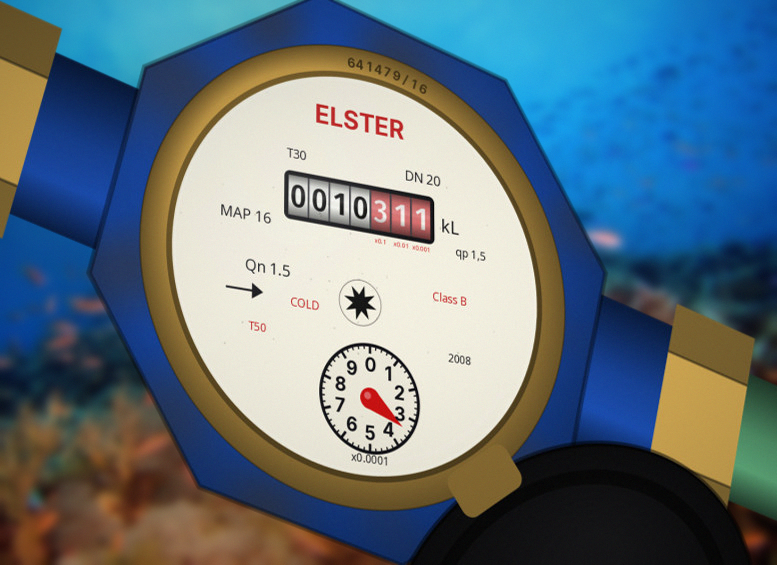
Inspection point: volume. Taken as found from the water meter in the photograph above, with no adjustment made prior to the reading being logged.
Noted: 10.3113 kL
